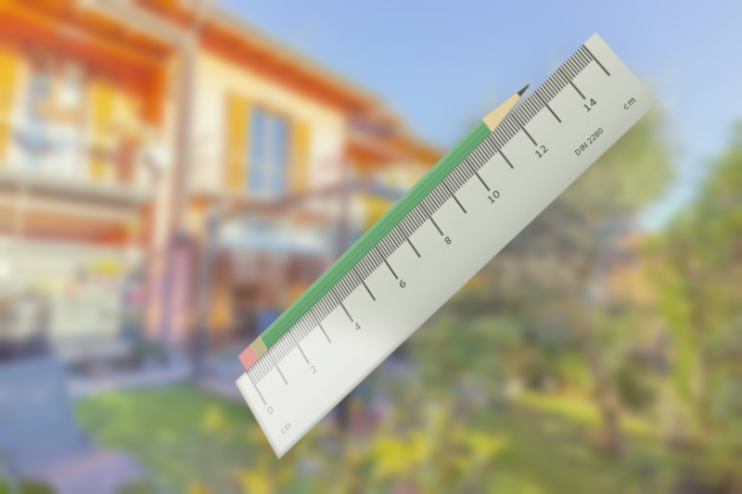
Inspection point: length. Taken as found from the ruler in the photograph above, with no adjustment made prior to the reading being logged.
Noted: 13 cm
